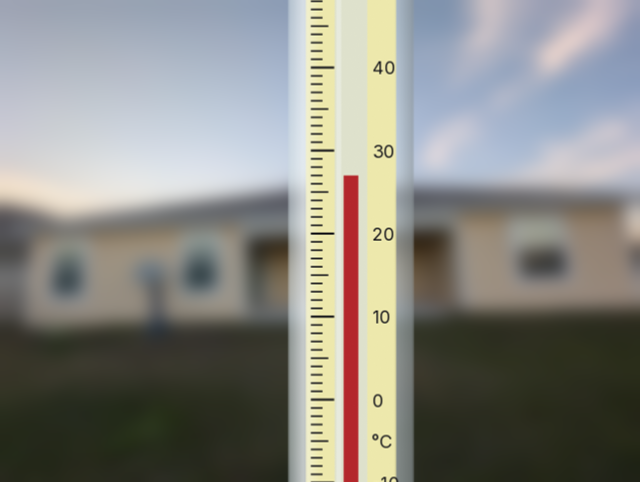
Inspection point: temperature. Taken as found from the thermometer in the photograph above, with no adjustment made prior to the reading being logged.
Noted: 27 °C
